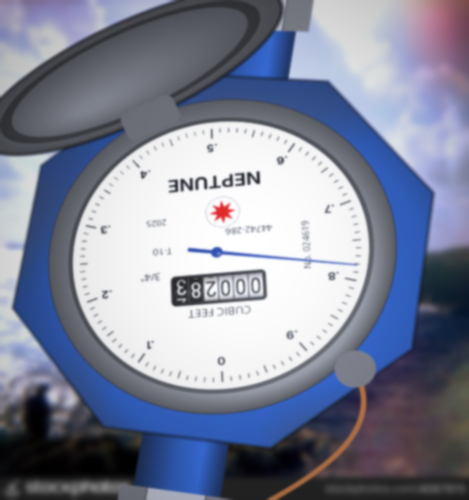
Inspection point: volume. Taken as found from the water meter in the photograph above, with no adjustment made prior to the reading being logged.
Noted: 282.78 ft³
